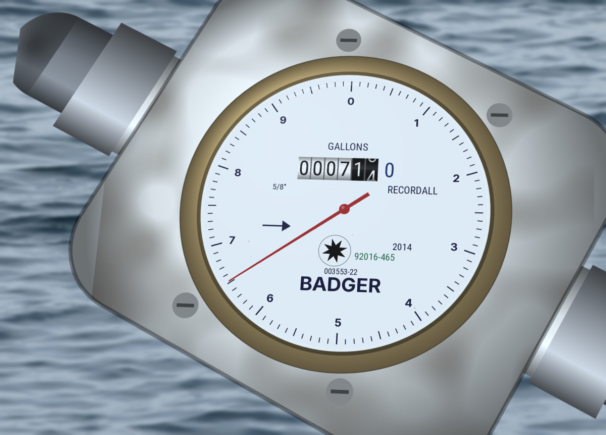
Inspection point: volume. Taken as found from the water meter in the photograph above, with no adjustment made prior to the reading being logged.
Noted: 7136.5 gal
